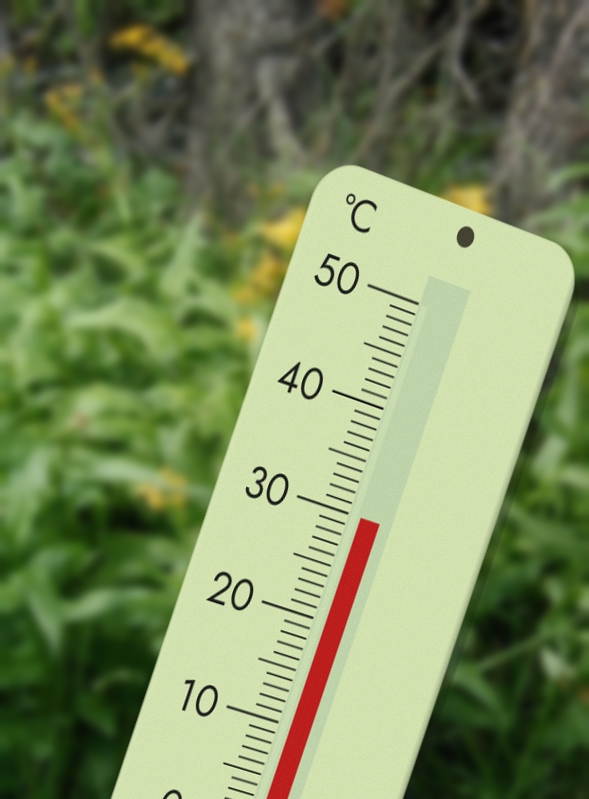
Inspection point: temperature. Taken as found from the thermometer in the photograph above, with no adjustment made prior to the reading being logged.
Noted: 30 °C
